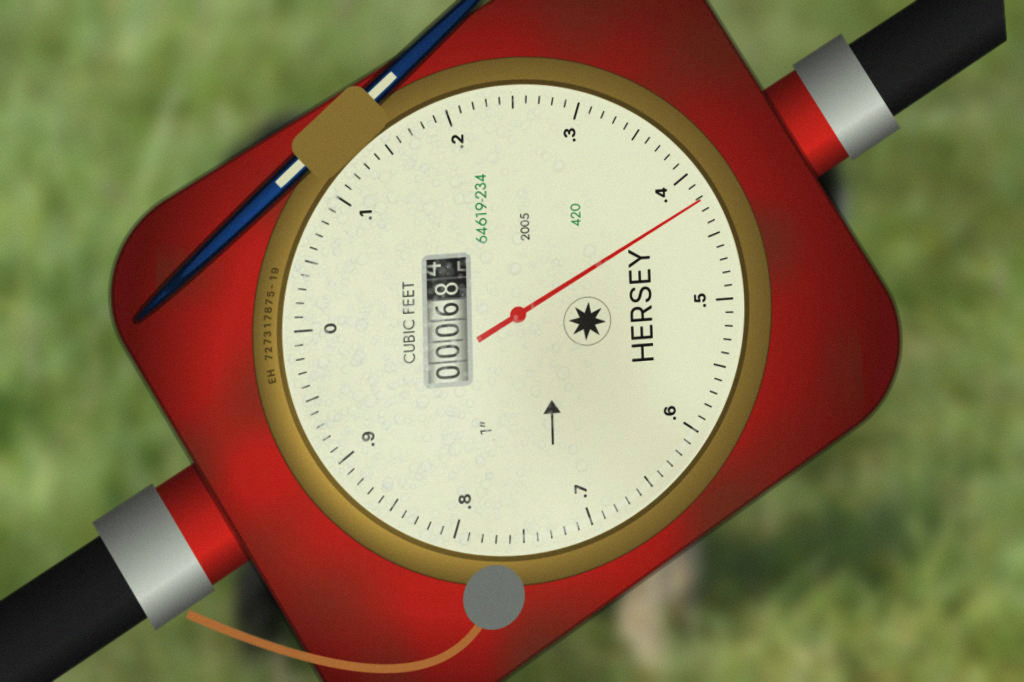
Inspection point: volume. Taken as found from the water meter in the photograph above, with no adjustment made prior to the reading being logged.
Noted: 684.42 ft³
